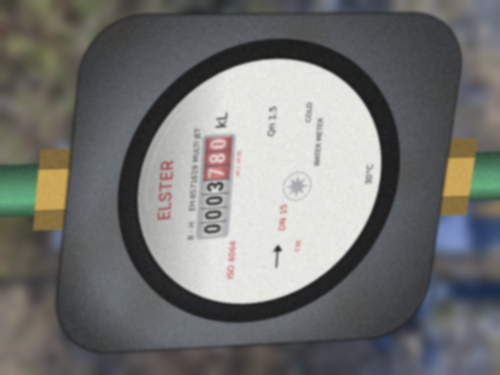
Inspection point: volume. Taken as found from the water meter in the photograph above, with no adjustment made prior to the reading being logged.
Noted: 3.780 kL
